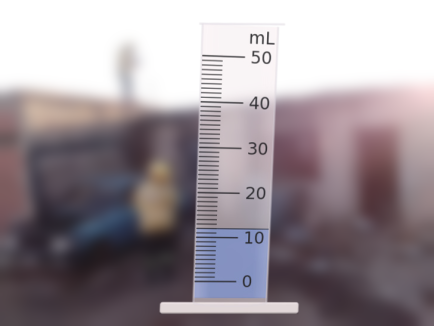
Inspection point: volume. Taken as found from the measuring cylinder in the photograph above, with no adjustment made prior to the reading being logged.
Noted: 12 mL
